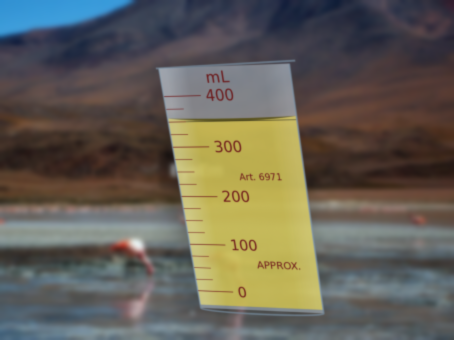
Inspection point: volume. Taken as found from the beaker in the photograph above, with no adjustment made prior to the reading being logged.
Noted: 350 mL
